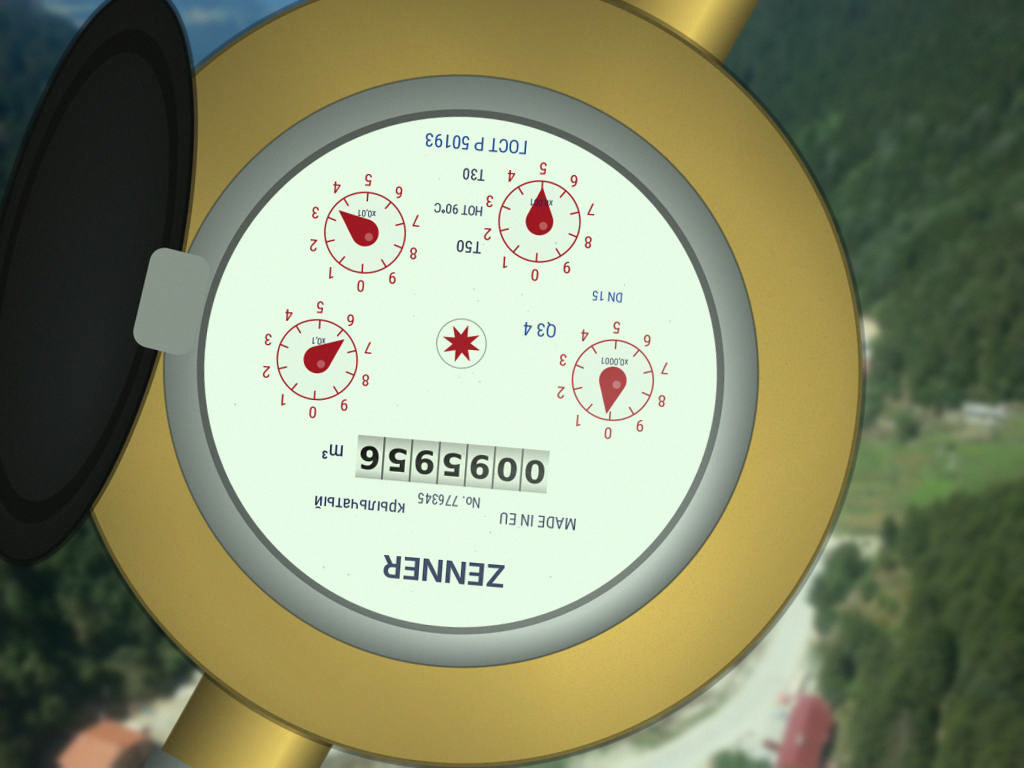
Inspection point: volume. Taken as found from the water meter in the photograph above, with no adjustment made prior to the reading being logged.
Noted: 95956.6350 m³
